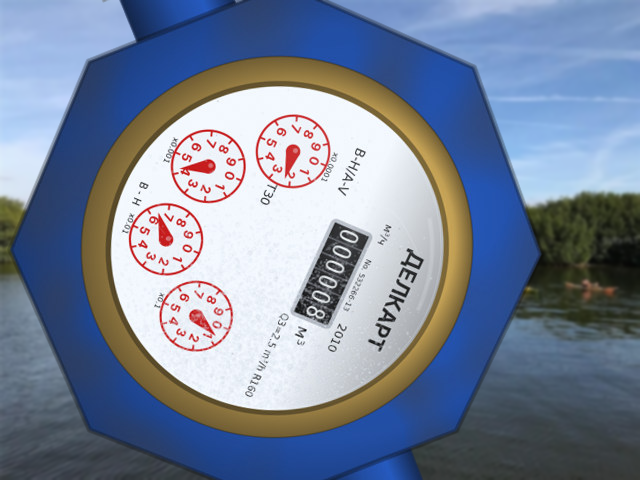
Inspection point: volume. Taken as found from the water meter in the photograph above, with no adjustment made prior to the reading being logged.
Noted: 8.0642 m³
